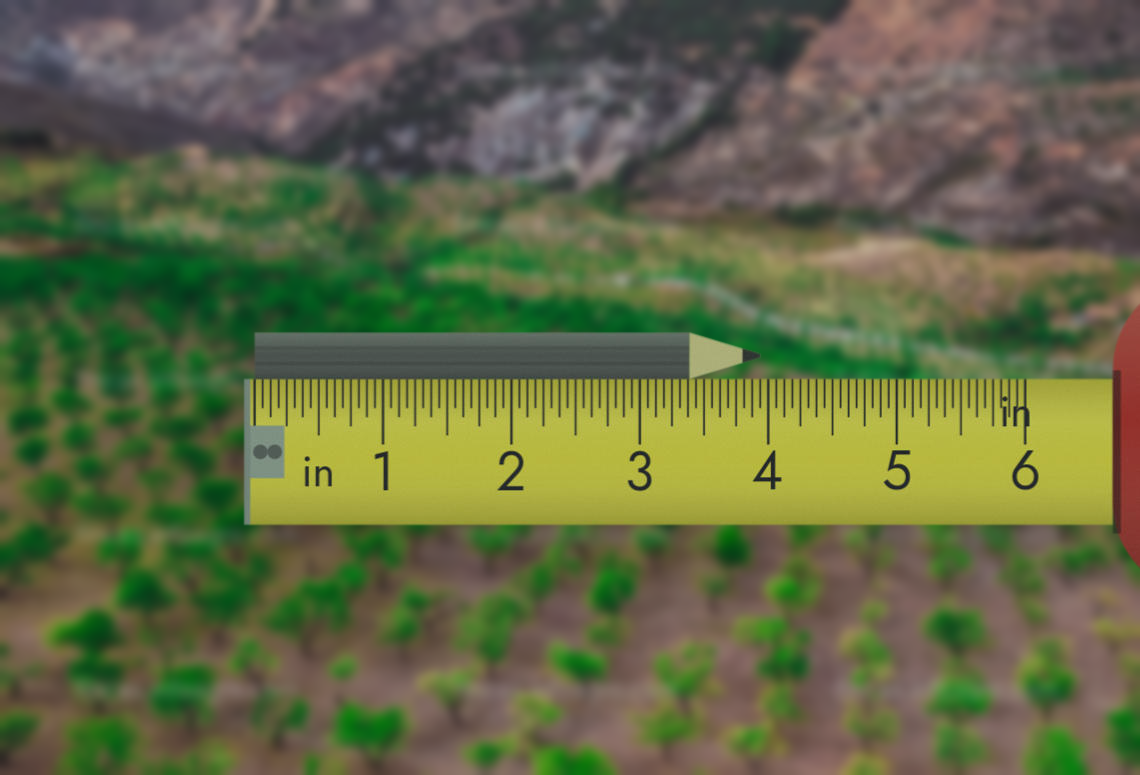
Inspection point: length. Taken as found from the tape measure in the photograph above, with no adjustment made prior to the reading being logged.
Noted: 3.9375 in
